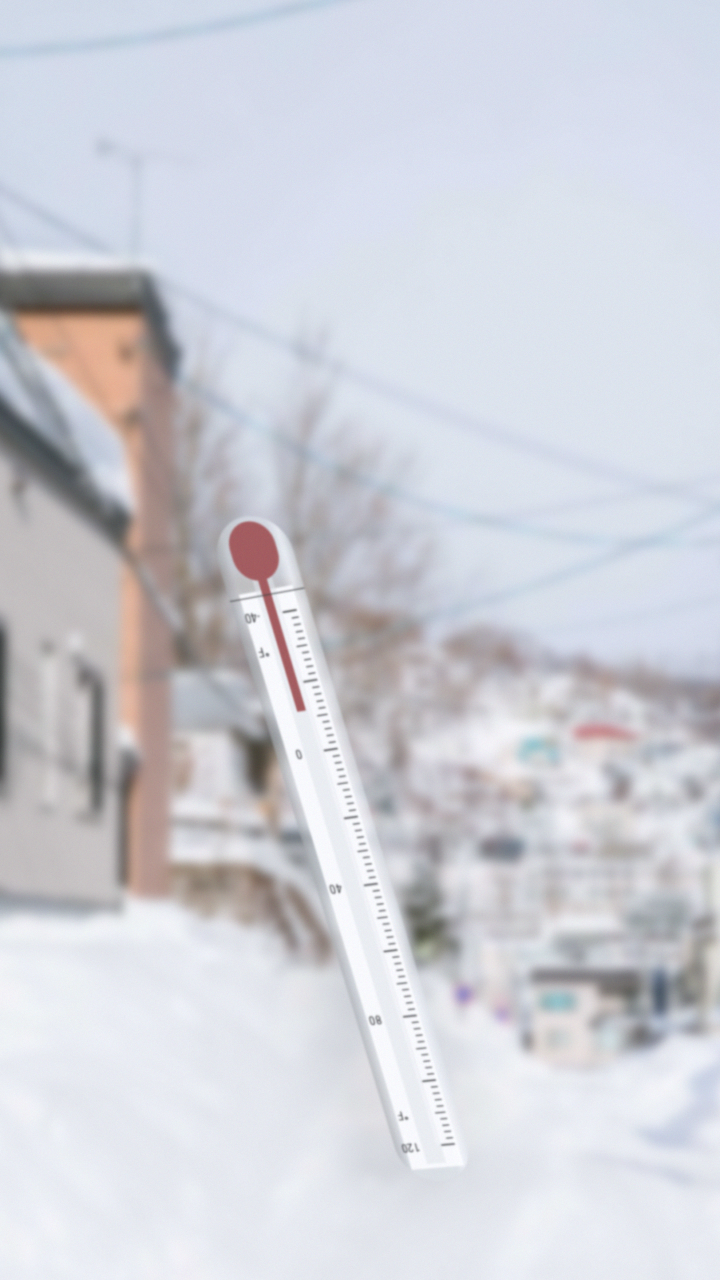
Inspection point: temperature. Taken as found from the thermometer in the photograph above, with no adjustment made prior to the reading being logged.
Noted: -12 °F
